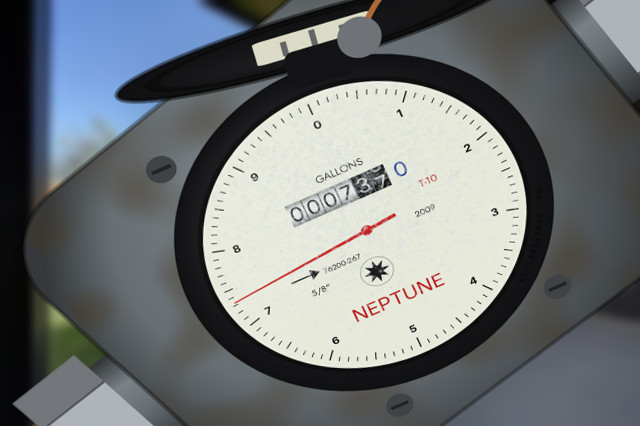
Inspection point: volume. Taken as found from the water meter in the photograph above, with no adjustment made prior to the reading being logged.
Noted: 7367.3 gal
